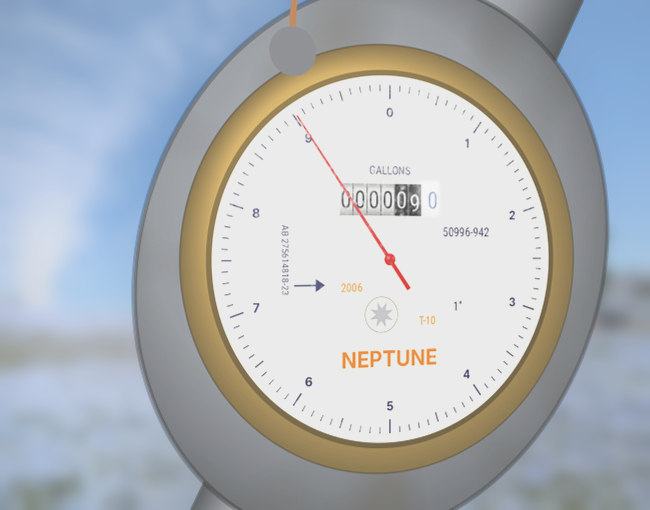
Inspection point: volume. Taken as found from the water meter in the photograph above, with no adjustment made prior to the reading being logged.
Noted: 89.0 gal
